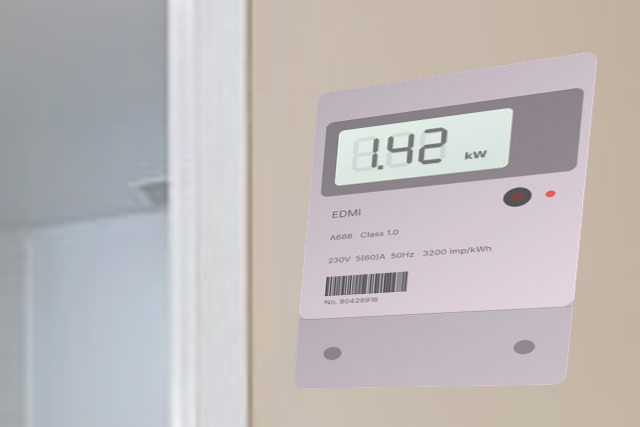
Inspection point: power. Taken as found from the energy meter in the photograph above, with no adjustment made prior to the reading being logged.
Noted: 1.42 kW
